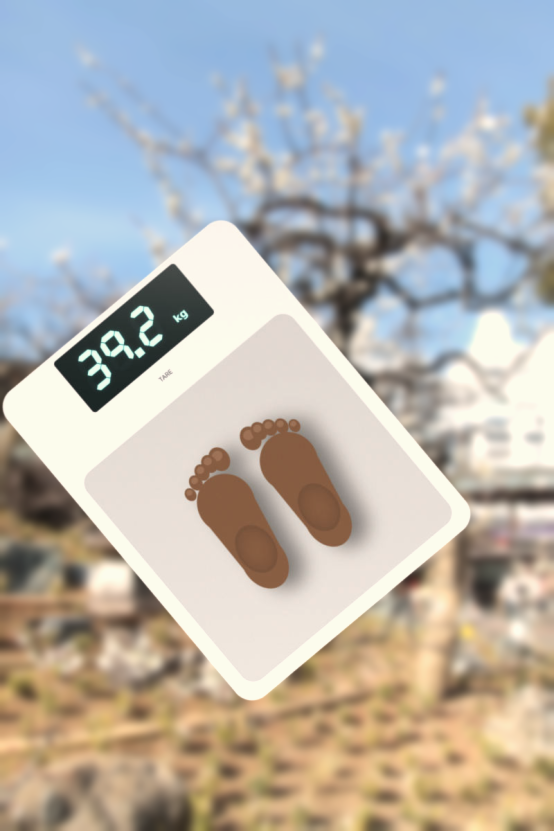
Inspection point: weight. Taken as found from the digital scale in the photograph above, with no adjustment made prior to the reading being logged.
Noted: 39.2 kg
